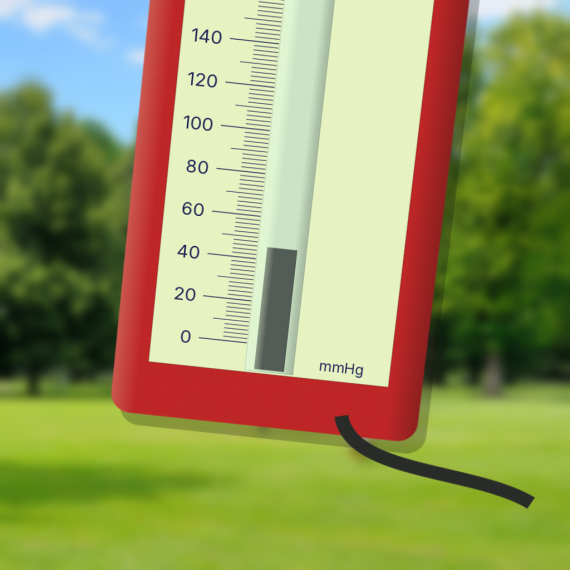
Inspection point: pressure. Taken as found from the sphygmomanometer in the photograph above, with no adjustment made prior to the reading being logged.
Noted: 46 mmHg
